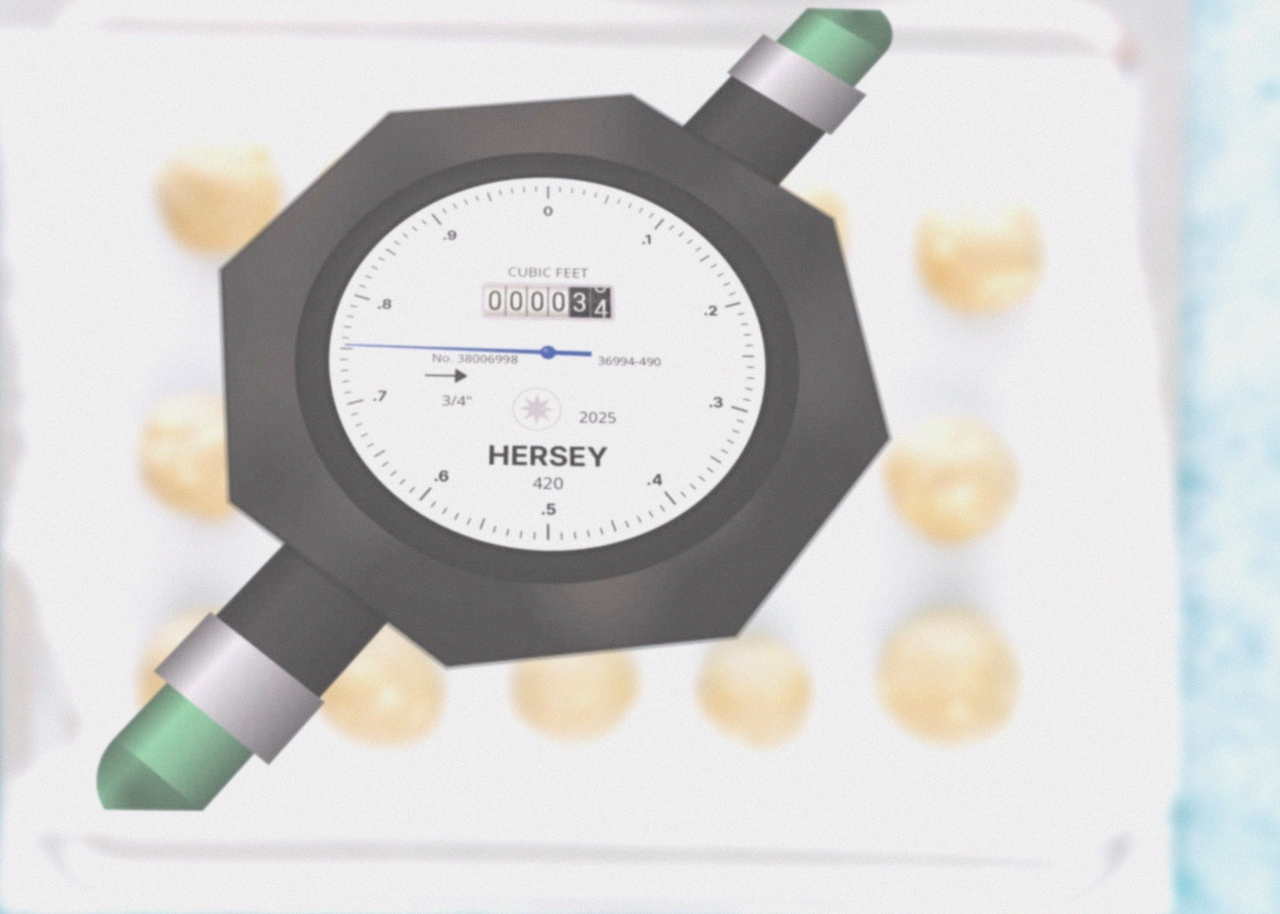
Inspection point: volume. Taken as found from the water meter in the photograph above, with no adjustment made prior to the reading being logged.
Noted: 33.75 ft³
